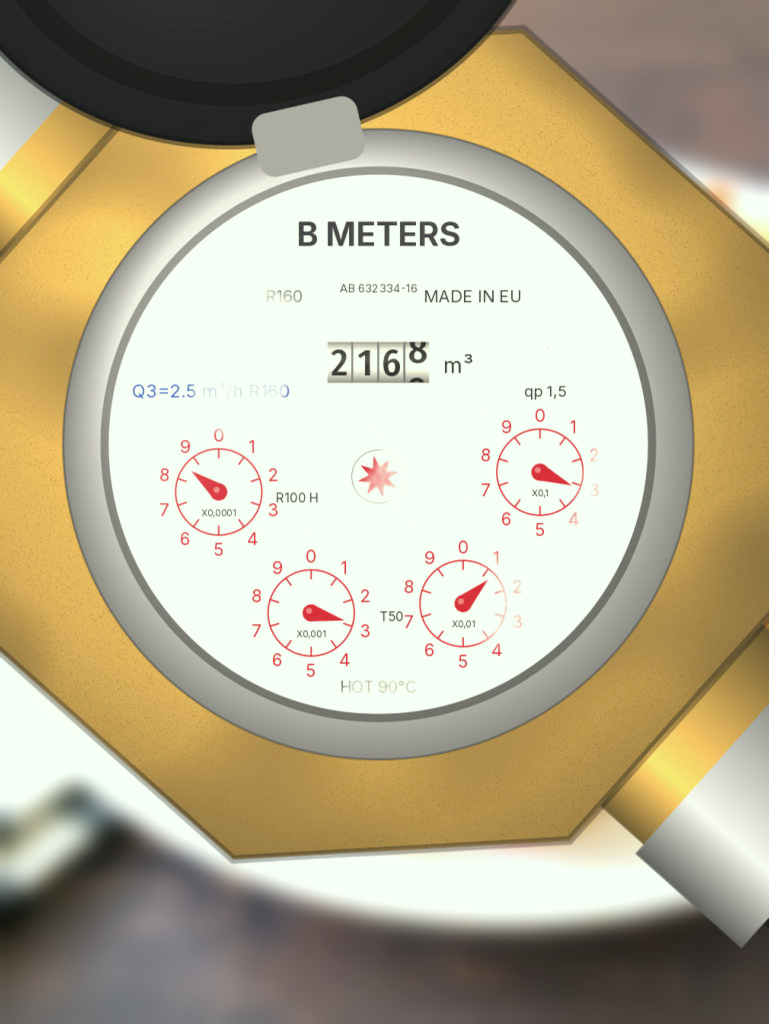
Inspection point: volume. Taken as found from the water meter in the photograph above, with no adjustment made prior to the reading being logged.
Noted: 2168.3128 m³
